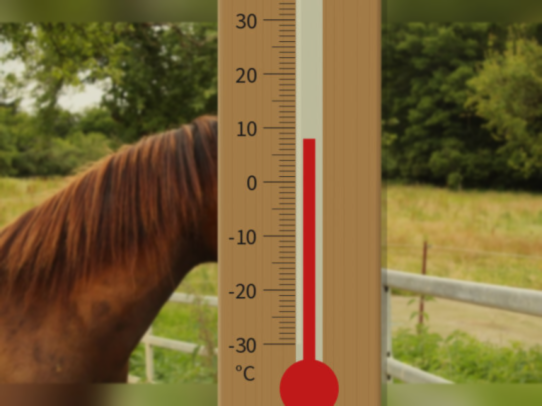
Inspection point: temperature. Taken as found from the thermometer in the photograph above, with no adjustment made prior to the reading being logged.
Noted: 8 °C
